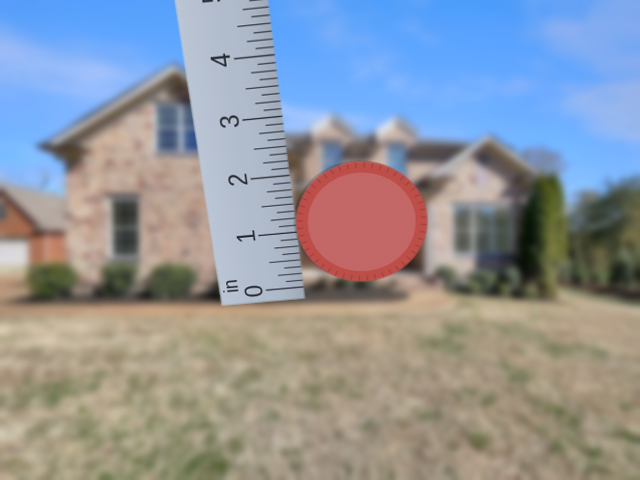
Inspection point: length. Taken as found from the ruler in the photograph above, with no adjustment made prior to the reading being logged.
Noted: 2.125 in
